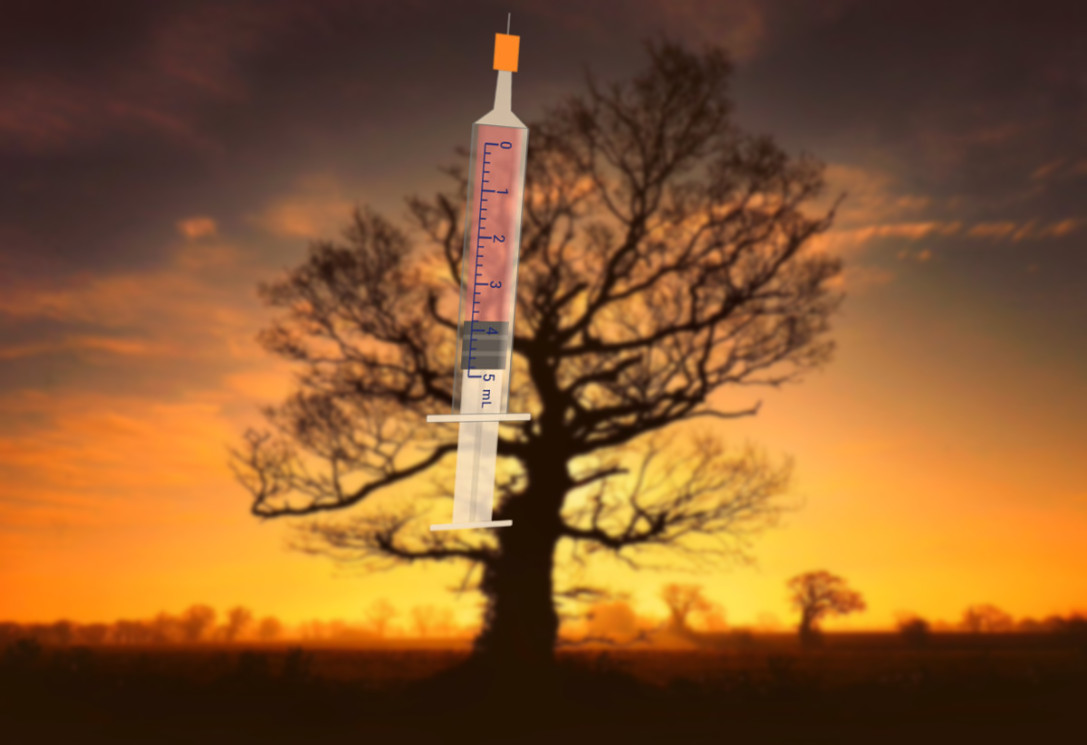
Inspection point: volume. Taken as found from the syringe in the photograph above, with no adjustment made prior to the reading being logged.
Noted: 3.8 mL
